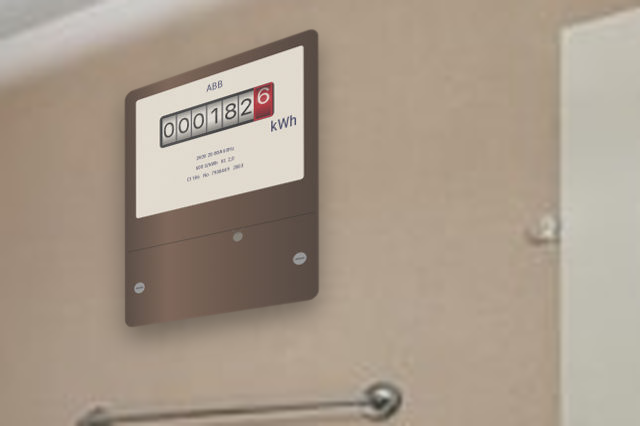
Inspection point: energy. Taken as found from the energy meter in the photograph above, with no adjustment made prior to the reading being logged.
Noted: 182.6 kWh
